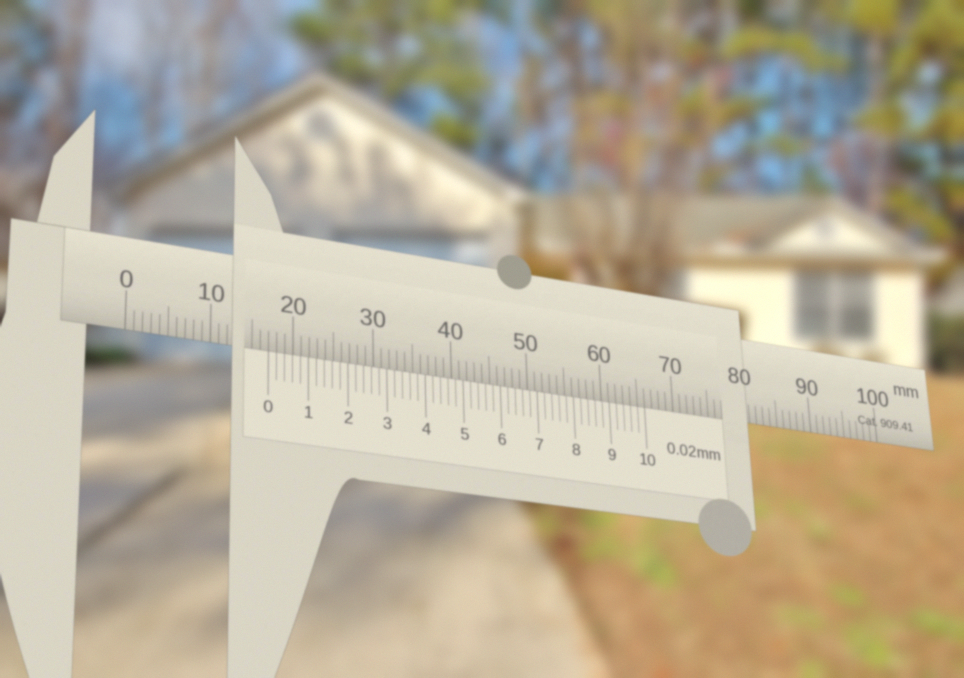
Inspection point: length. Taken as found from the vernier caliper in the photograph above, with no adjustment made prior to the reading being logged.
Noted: 17.0 mm
